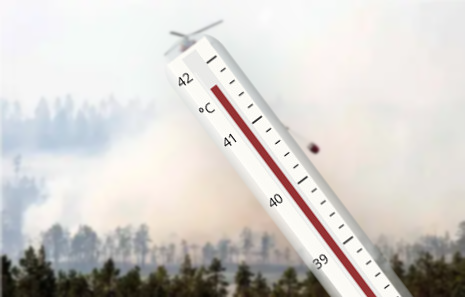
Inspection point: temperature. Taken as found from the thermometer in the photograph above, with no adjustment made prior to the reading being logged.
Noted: 41.7 °C
